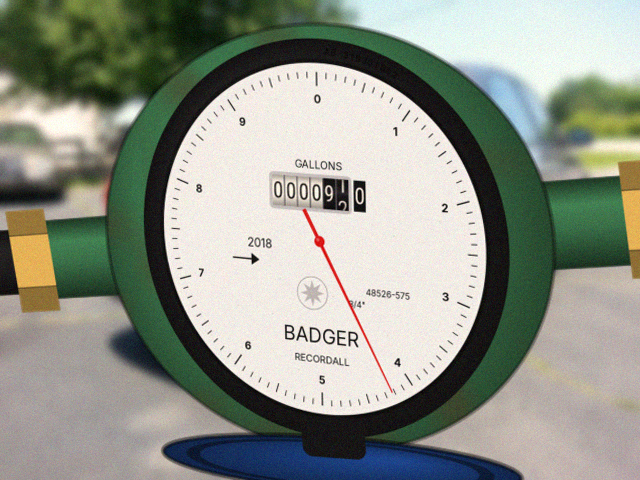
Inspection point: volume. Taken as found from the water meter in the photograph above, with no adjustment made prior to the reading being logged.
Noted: 914.2 gal
